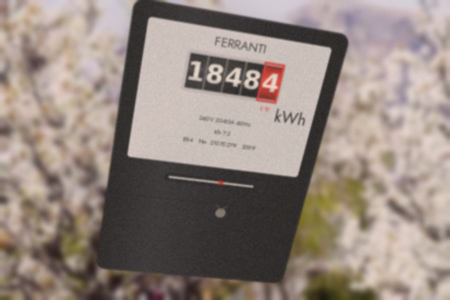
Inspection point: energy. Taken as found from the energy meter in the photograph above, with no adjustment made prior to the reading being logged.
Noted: 1848.4 kWh
